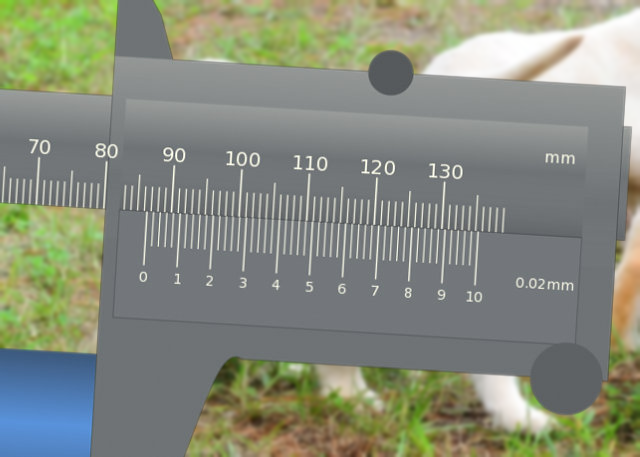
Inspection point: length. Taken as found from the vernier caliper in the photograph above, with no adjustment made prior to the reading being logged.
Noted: 86.4 mm
